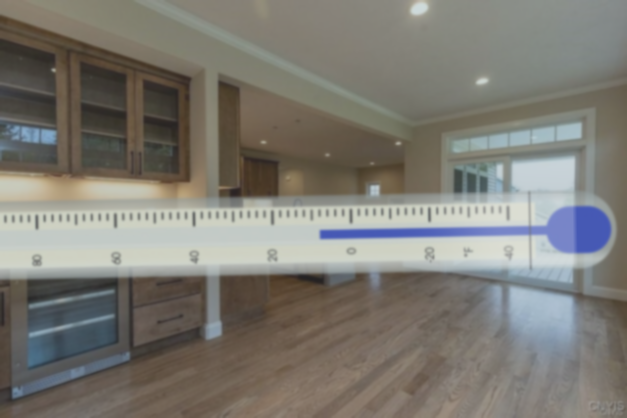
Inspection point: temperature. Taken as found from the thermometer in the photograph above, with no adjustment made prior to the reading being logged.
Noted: 8 °F
